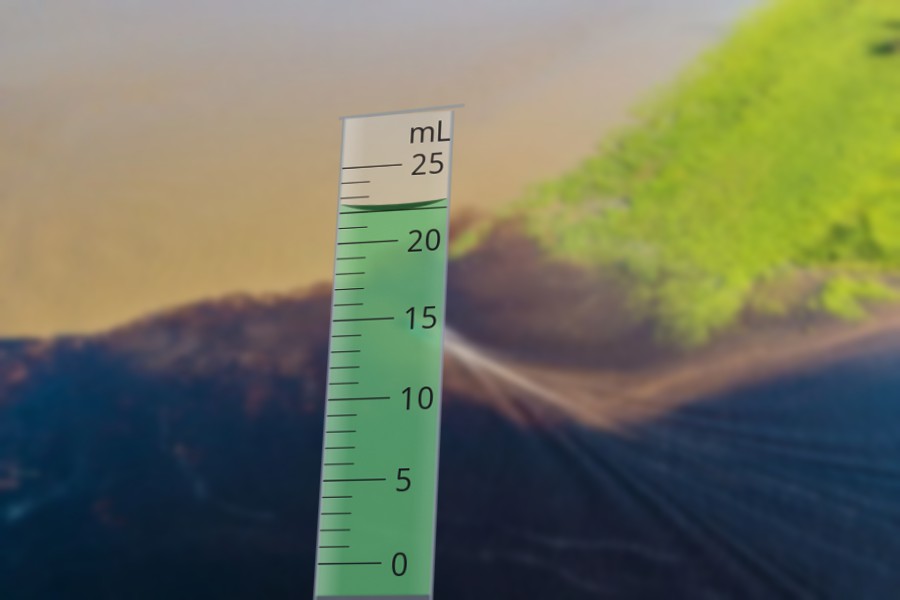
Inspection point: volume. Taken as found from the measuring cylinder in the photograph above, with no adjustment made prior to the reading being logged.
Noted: 22 mL
